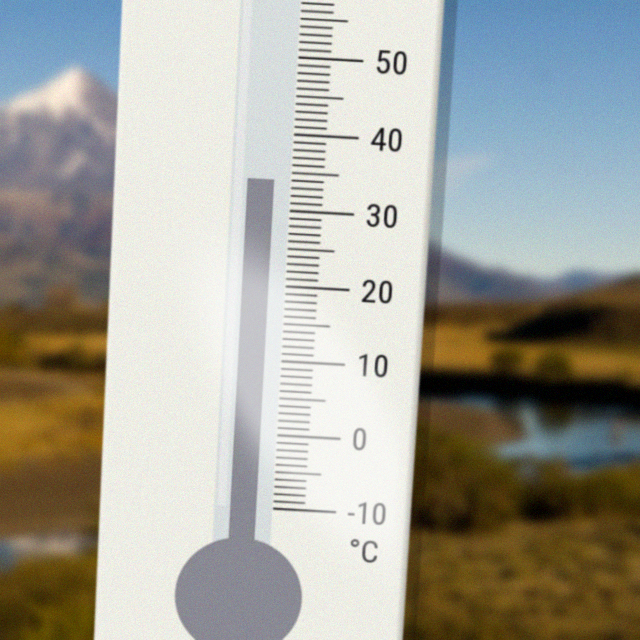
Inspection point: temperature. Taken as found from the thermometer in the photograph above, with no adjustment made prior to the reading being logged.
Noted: 34 °C
